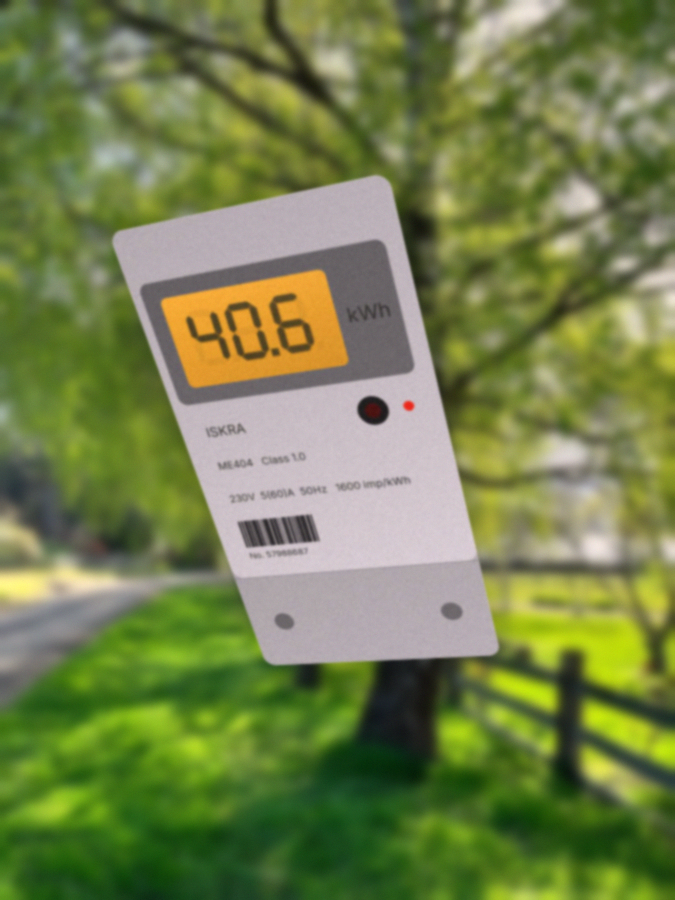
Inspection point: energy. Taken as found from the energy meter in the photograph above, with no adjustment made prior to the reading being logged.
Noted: 40.6 kWh
